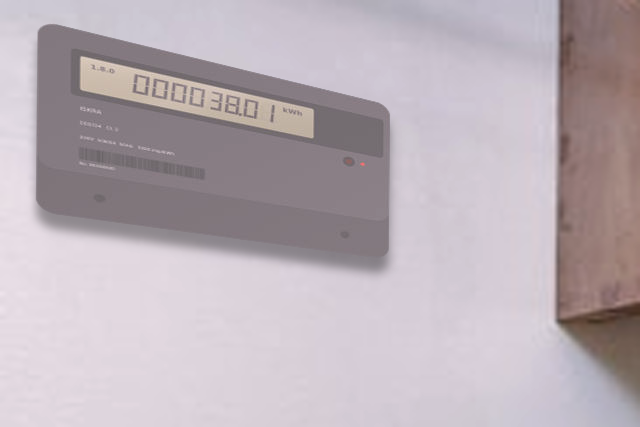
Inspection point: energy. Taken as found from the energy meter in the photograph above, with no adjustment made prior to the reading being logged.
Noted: 38.01 kWh
